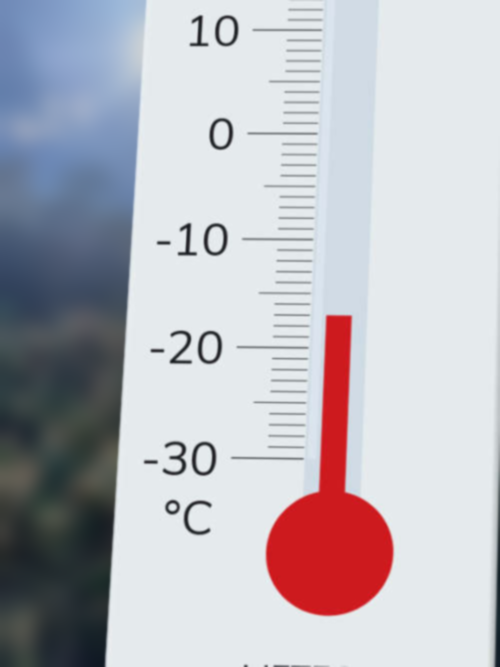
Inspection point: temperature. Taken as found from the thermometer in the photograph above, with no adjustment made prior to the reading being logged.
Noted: -17 °C
